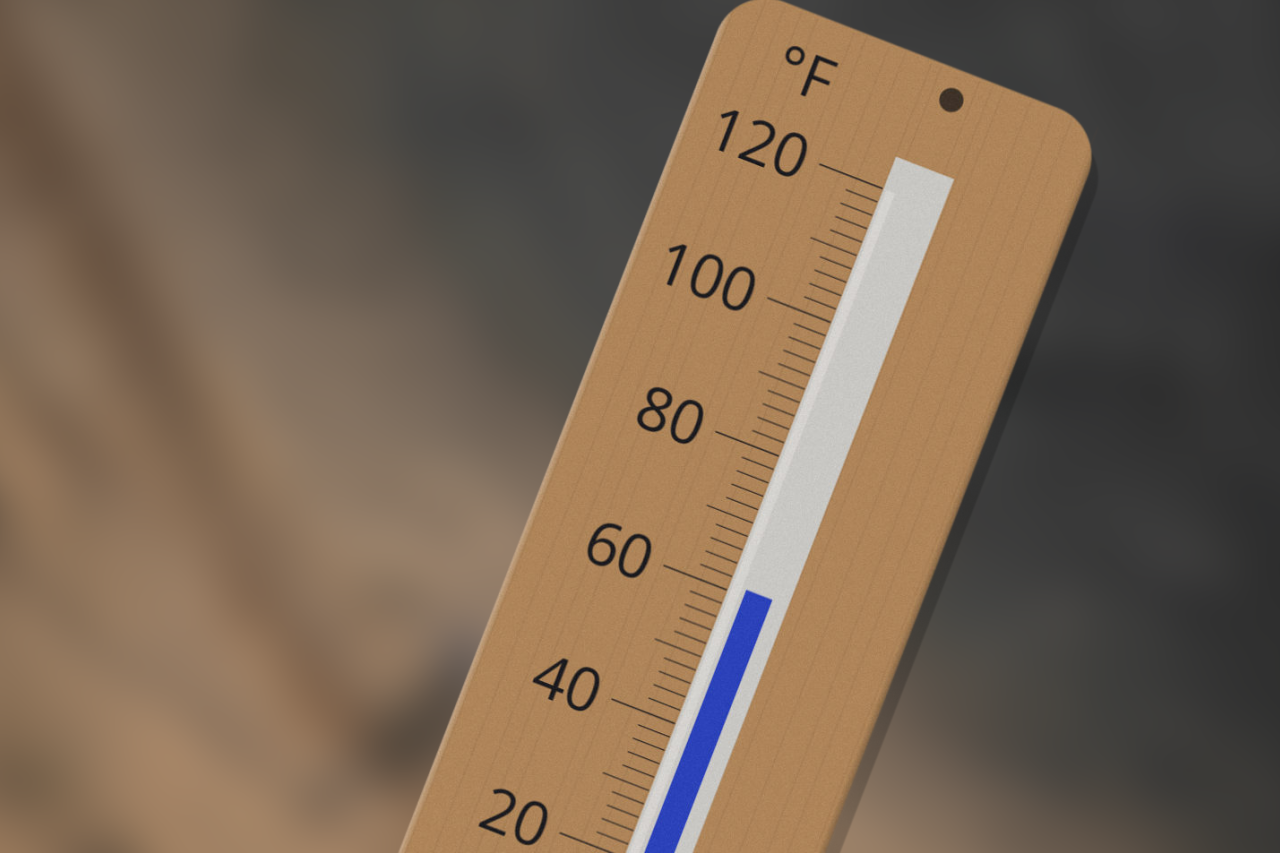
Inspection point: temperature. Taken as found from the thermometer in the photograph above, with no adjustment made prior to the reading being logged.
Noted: 61 °F
